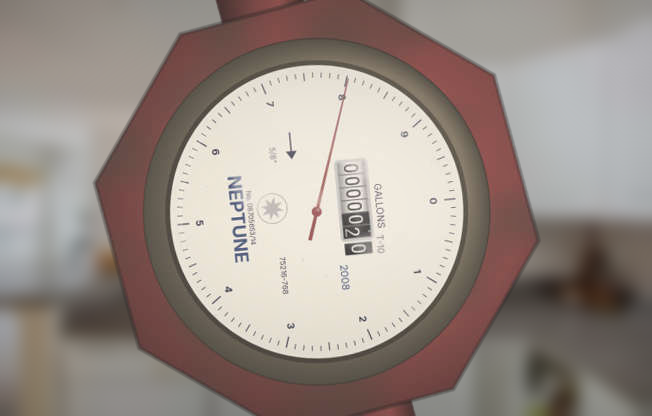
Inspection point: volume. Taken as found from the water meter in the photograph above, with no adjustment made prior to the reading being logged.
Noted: 18.0 gal
